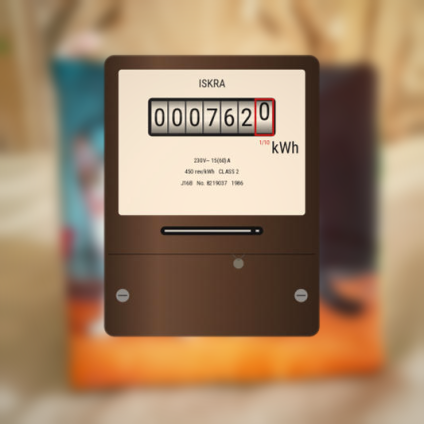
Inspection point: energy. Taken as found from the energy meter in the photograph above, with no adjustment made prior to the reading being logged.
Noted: 762.0 kWh
